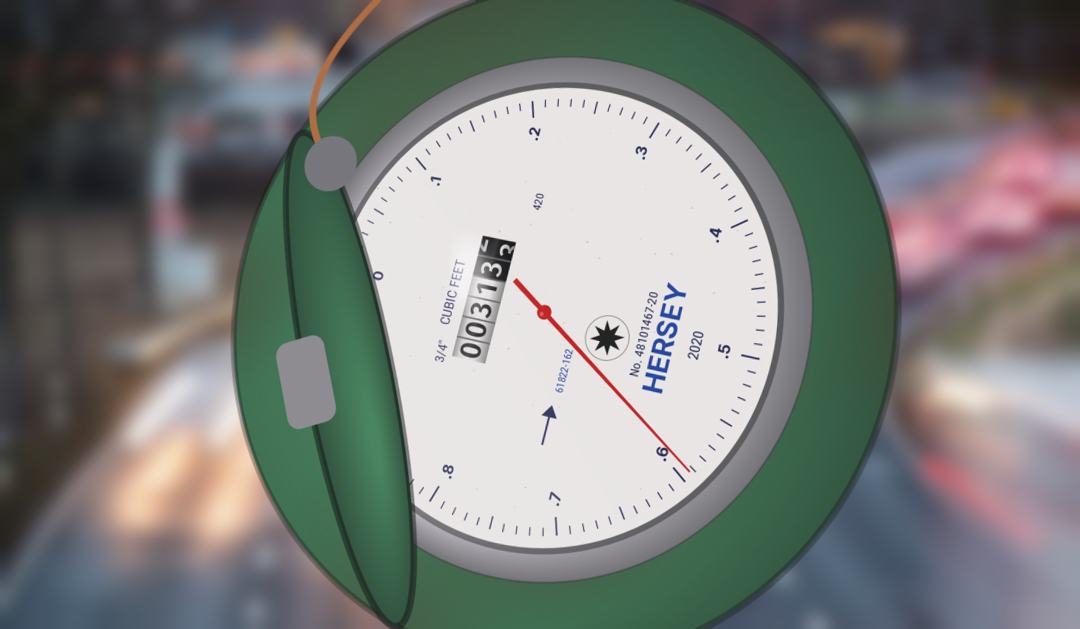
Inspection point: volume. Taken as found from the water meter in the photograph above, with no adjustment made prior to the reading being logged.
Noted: 3132.59 ft³
